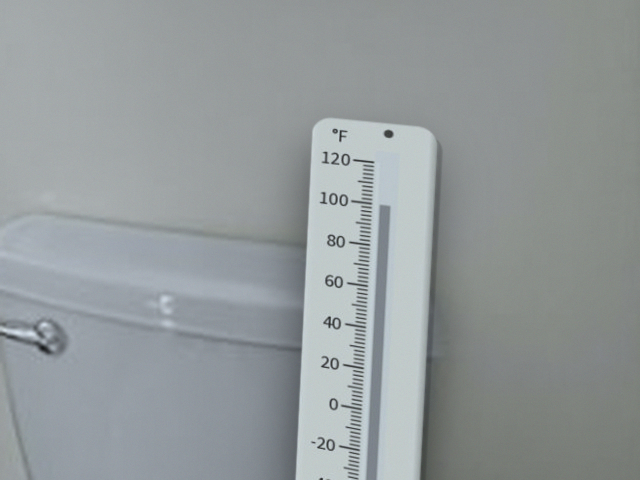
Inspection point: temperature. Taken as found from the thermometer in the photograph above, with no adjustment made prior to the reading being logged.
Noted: 100 °F
